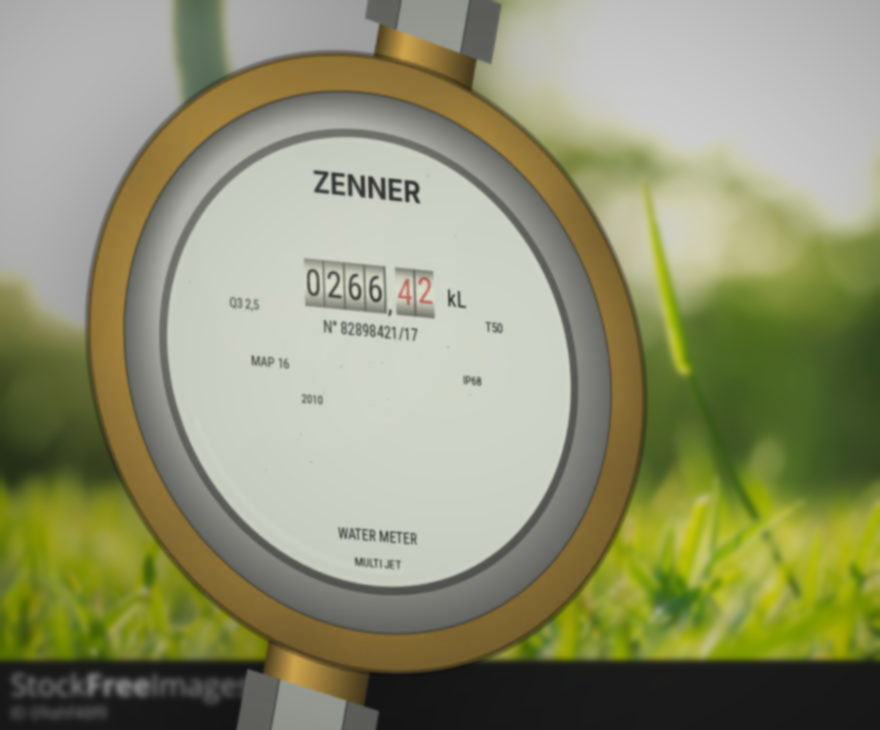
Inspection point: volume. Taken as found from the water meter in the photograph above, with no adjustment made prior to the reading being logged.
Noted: 266.42 kL
